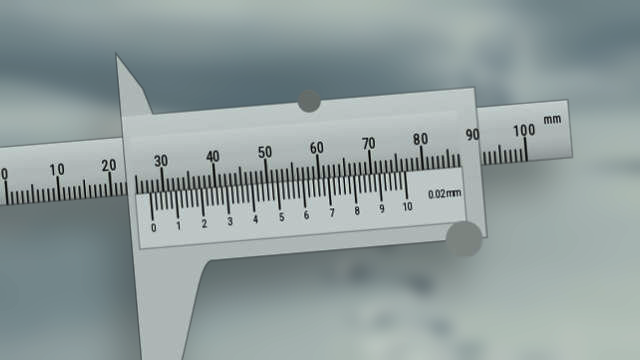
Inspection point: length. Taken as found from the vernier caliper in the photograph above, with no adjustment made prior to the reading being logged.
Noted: 27.5 mm
